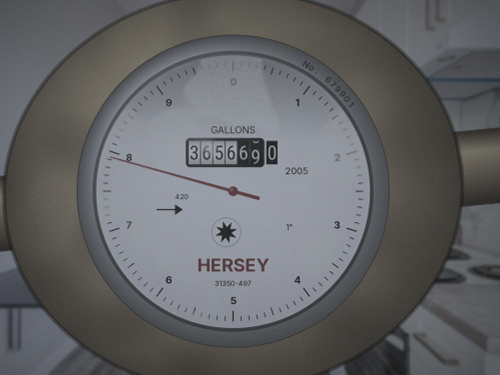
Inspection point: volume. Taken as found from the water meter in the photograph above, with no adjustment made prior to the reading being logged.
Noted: 3656687.9 gal
